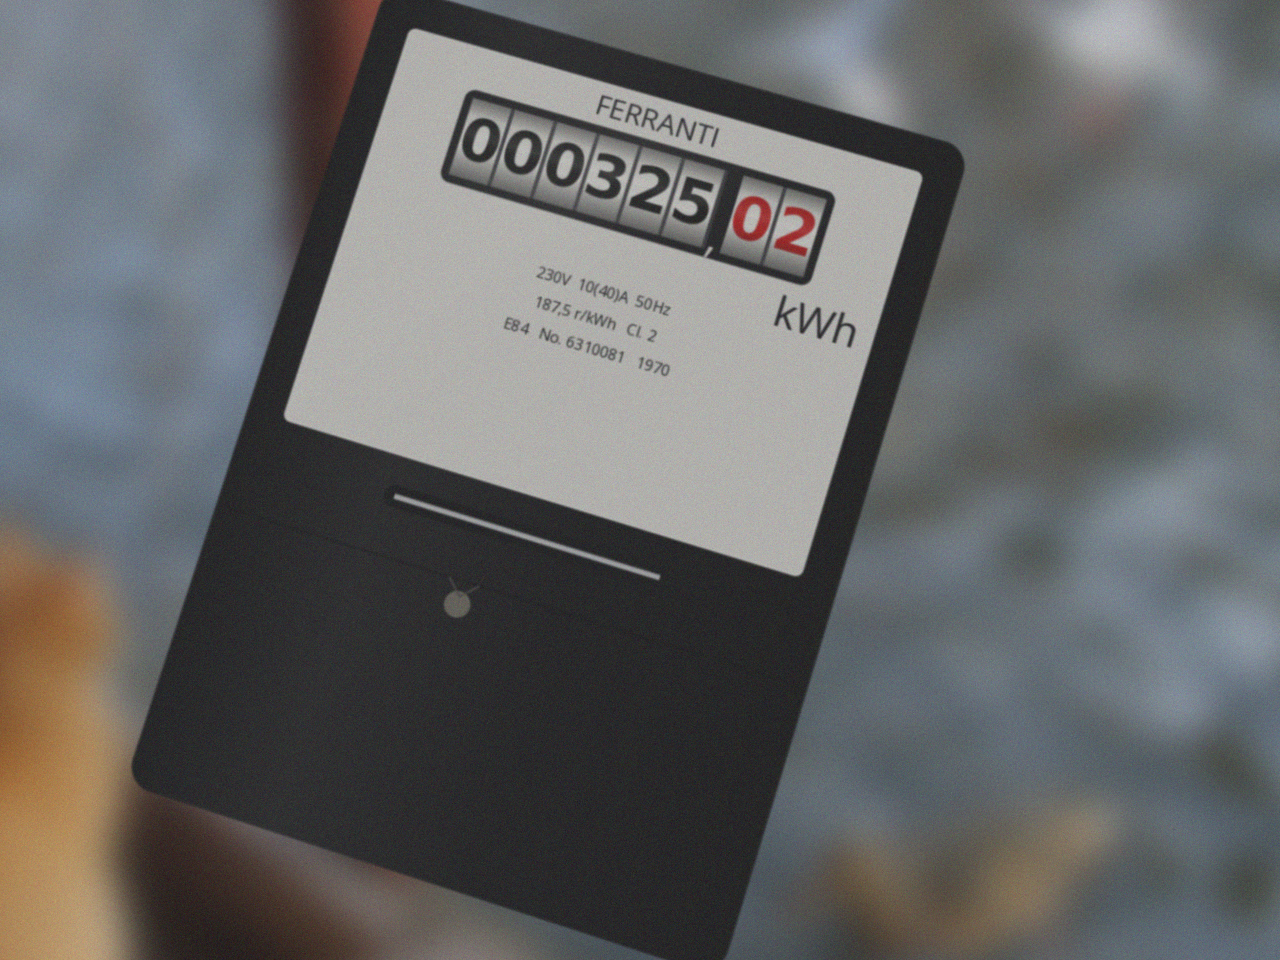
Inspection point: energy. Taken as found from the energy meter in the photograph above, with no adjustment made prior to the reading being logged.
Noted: 325.02 kWh
